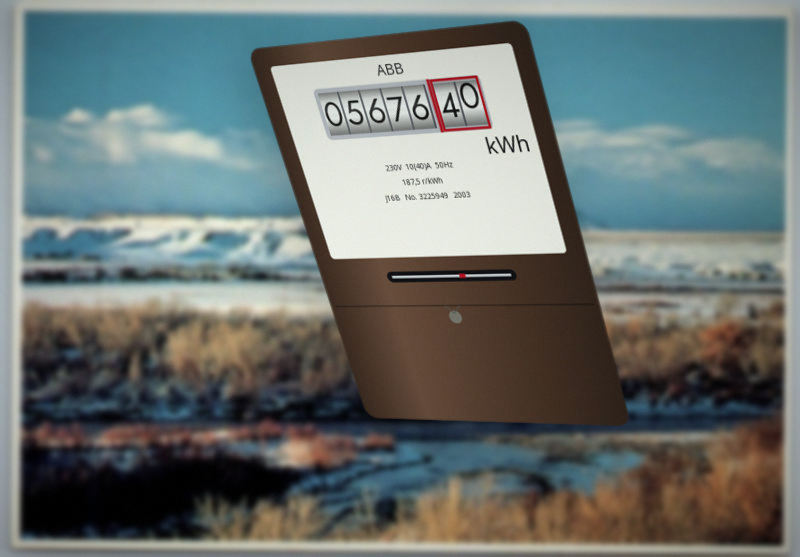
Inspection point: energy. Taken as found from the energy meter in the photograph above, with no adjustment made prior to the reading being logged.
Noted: 5676.40 kWh
